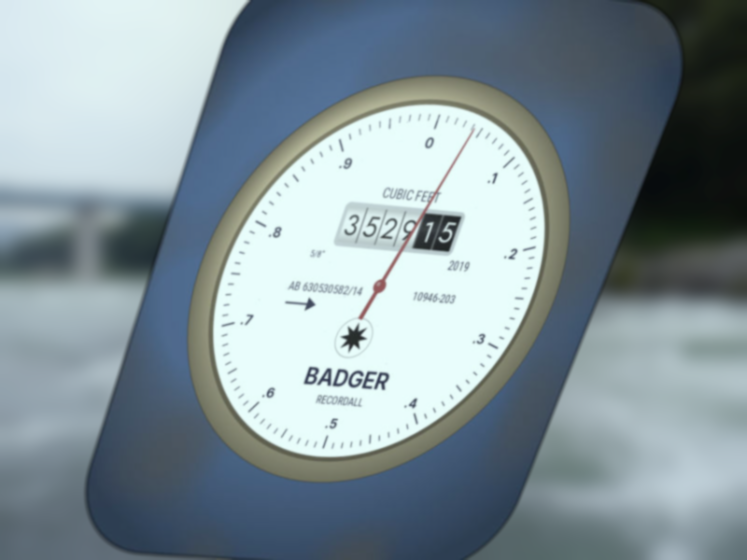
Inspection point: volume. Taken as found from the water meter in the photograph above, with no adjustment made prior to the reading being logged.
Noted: 352915.04 ft³
